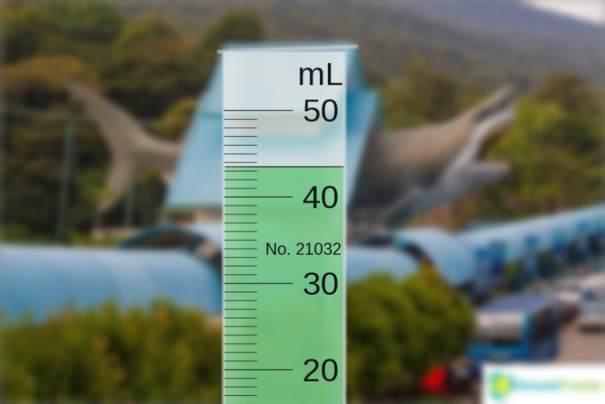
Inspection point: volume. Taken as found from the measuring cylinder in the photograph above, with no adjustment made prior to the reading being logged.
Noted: 43.5 mL
